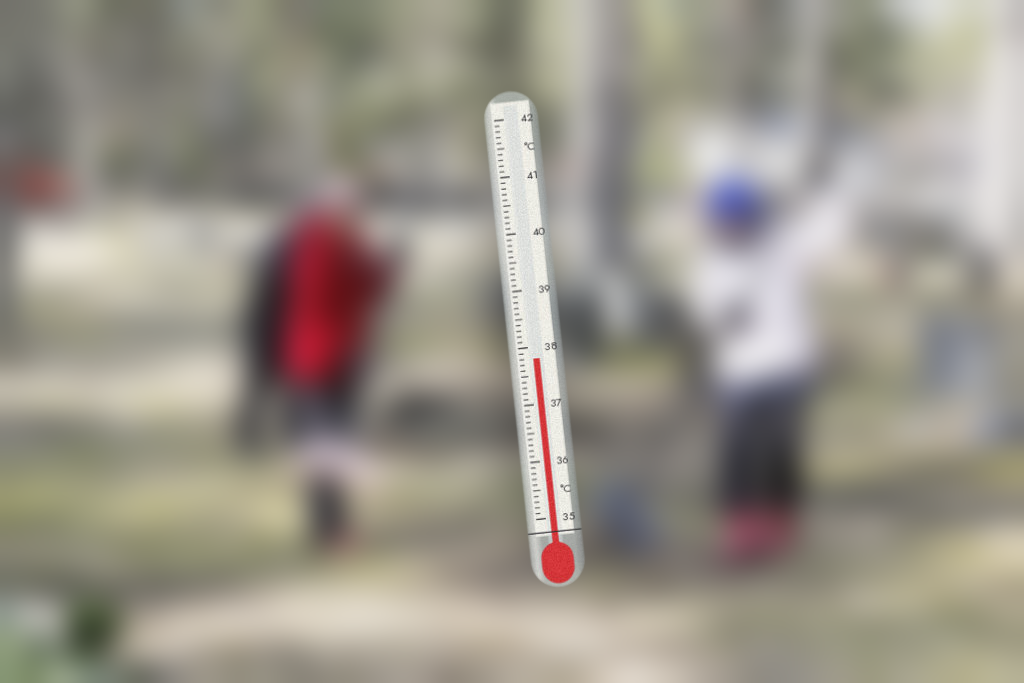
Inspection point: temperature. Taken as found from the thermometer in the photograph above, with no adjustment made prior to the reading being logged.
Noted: 37.8 °C
